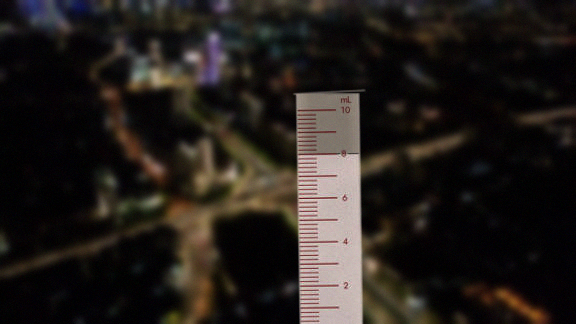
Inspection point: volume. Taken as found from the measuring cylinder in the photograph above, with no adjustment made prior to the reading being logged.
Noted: 8 mL
